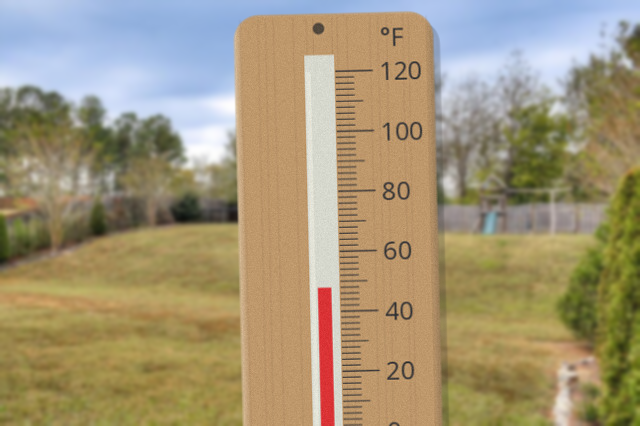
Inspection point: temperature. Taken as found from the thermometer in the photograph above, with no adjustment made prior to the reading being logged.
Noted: 48 °F
